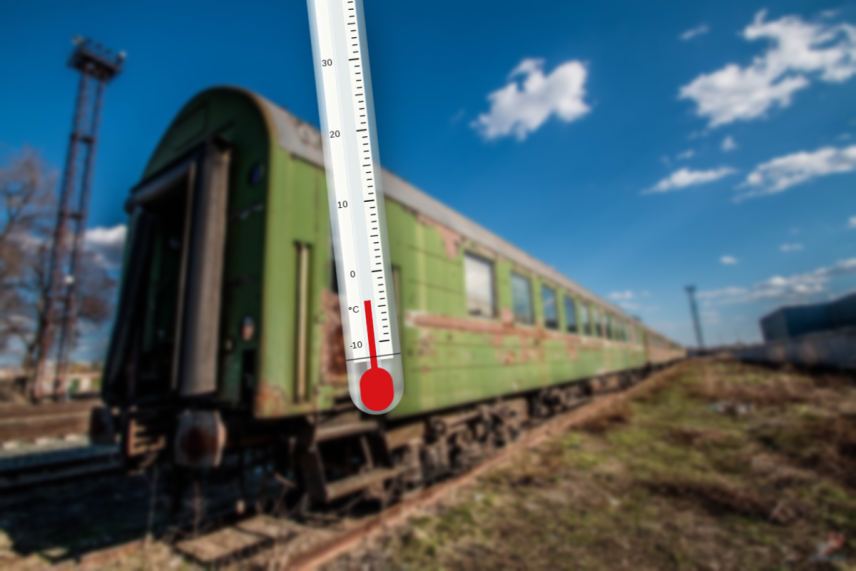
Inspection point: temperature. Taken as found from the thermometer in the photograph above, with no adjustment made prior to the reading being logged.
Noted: -4 °C
